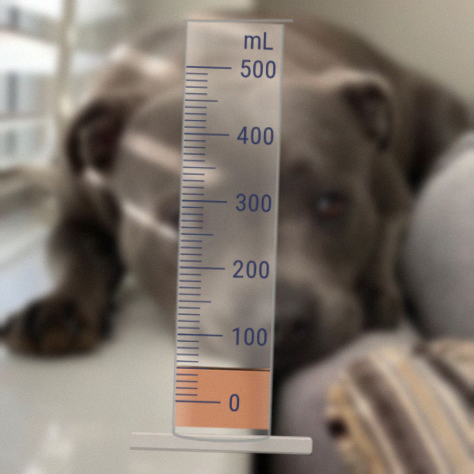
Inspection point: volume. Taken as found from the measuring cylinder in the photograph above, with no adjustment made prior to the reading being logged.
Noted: 50 mL
